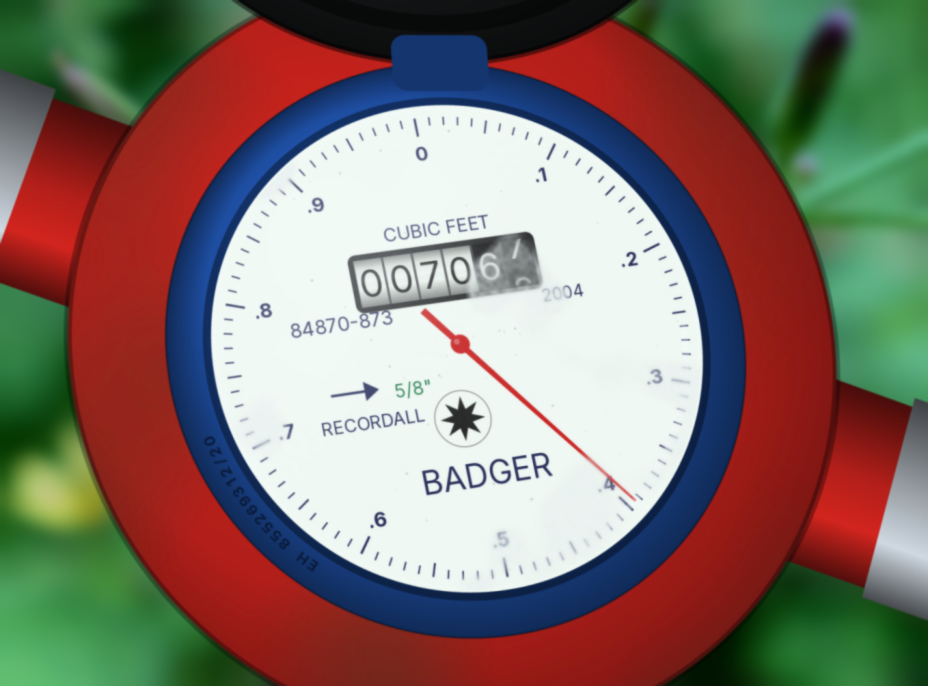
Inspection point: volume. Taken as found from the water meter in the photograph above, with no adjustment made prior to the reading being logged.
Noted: 7067.39 ft³
